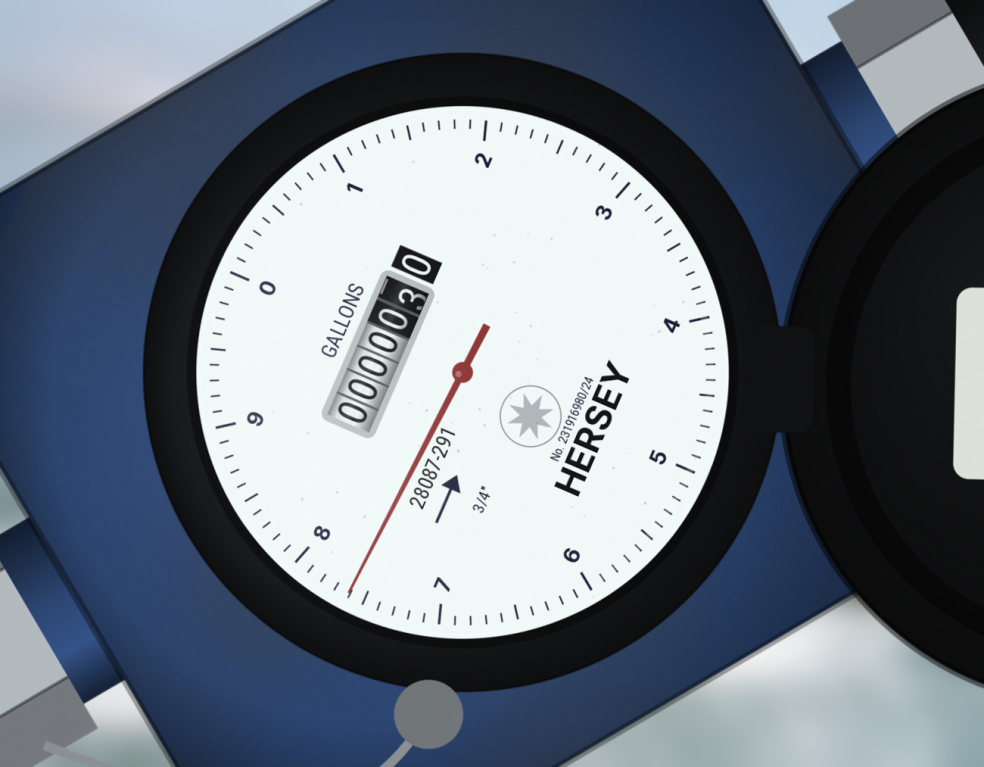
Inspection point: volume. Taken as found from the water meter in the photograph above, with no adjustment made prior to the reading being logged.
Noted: 27.6 gal
